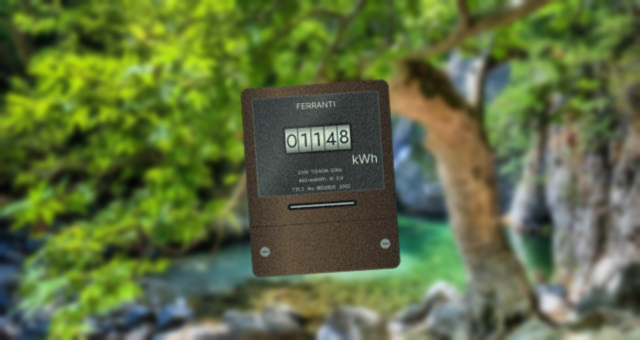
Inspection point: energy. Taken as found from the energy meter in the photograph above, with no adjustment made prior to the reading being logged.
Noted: 1148 kWh
